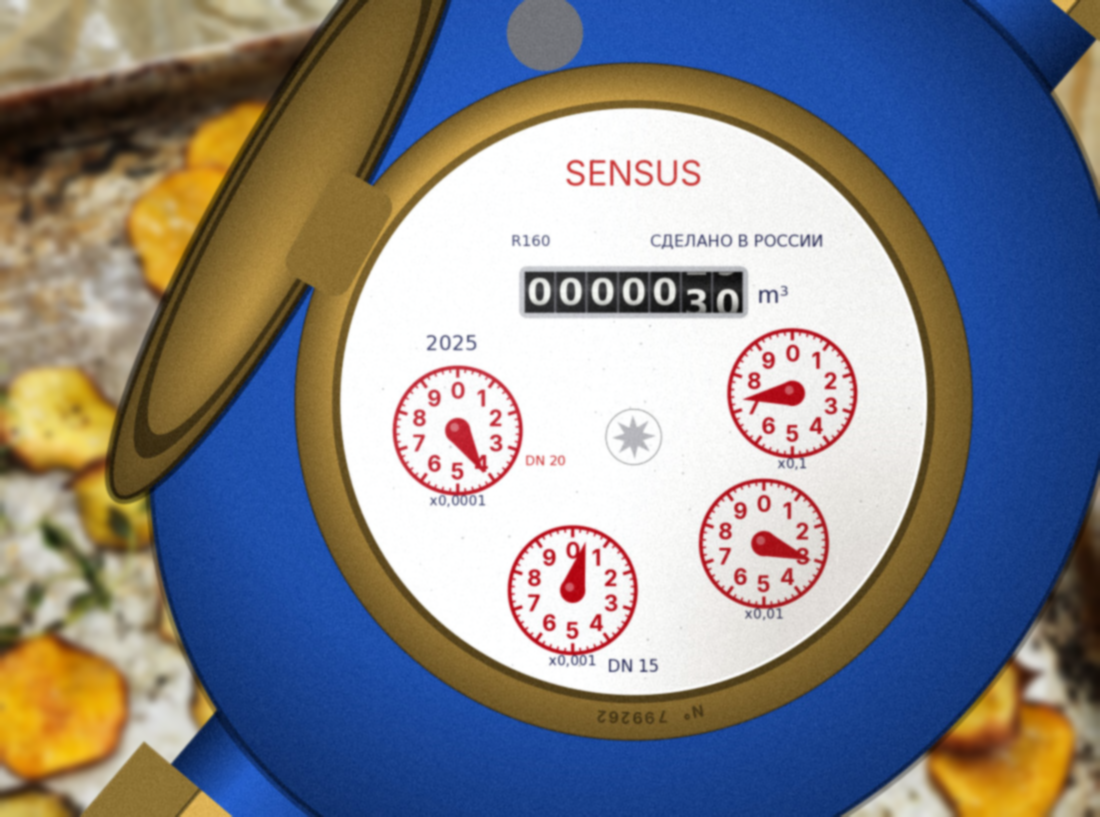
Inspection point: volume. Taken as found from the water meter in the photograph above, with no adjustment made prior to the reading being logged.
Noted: 29.7304 m³
